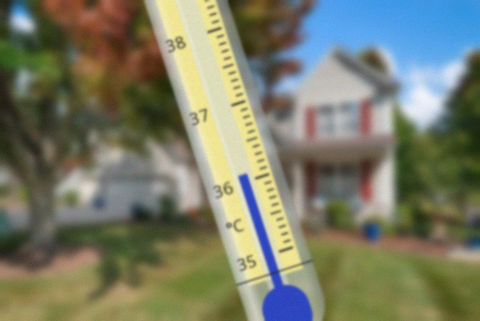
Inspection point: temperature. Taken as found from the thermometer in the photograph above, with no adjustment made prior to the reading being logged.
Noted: 36.1 °C
